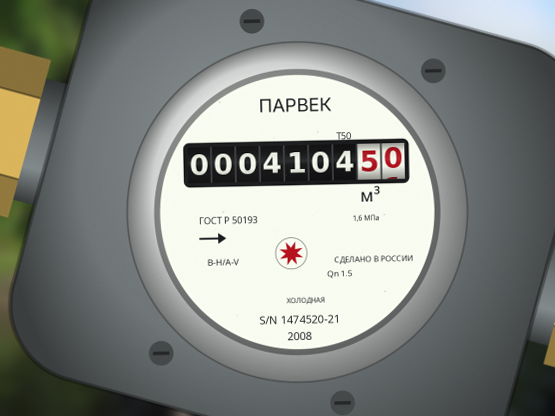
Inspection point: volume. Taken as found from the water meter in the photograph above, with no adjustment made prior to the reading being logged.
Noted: 4104.50 m³
